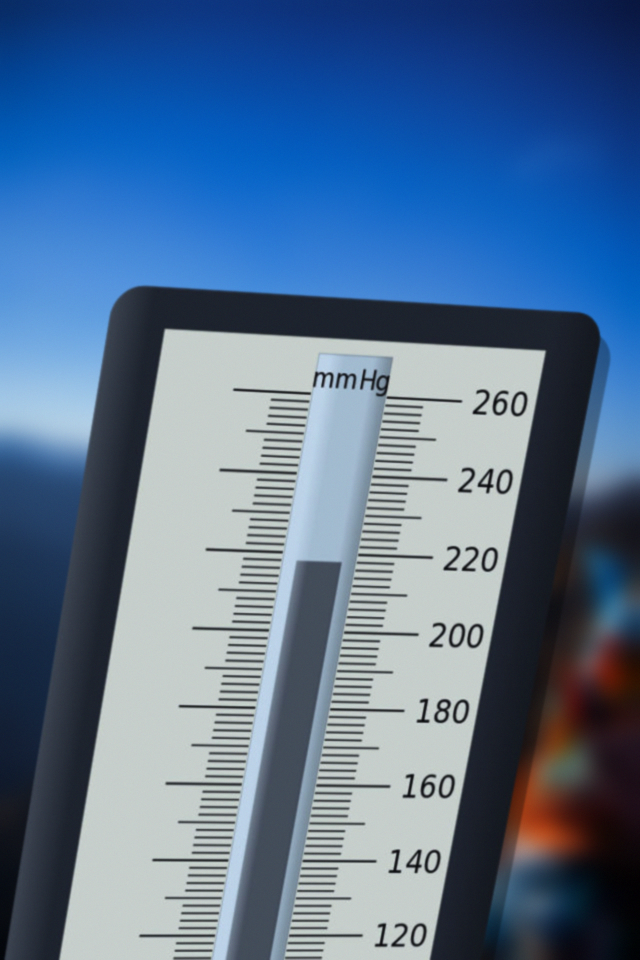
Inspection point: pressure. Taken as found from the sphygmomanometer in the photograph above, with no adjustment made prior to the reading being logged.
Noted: 218 mmHg
